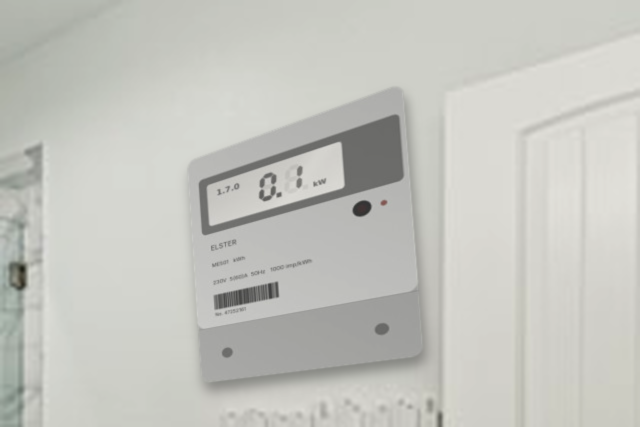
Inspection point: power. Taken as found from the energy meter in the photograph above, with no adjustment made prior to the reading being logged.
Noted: 0.1 kW
